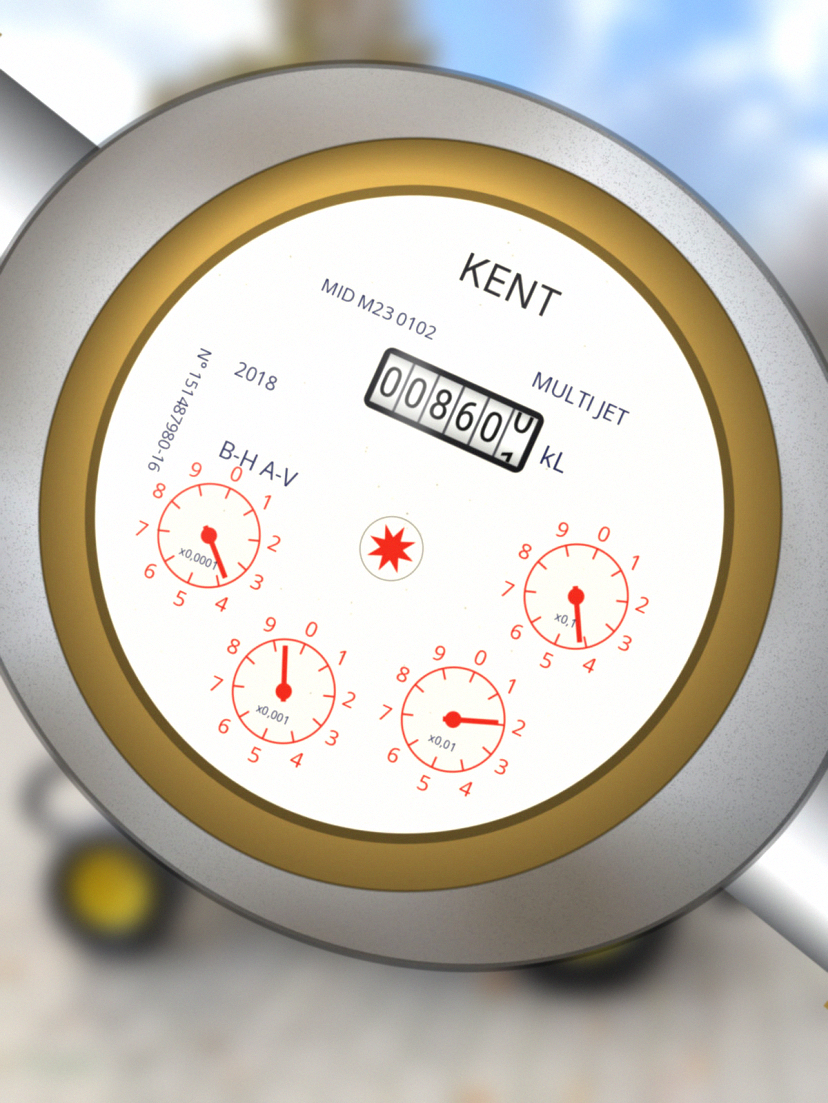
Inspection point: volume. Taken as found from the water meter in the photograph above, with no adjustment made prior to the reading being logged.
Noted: 8600.4193 kL
